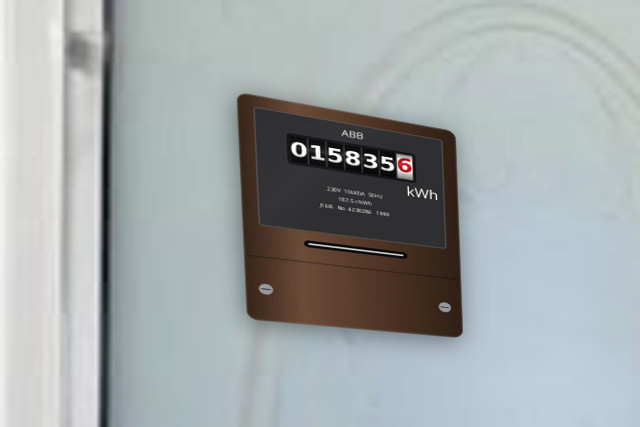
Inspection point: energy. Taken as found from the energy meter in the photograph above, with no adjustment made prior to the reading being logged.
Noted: 15835.6 kWh
